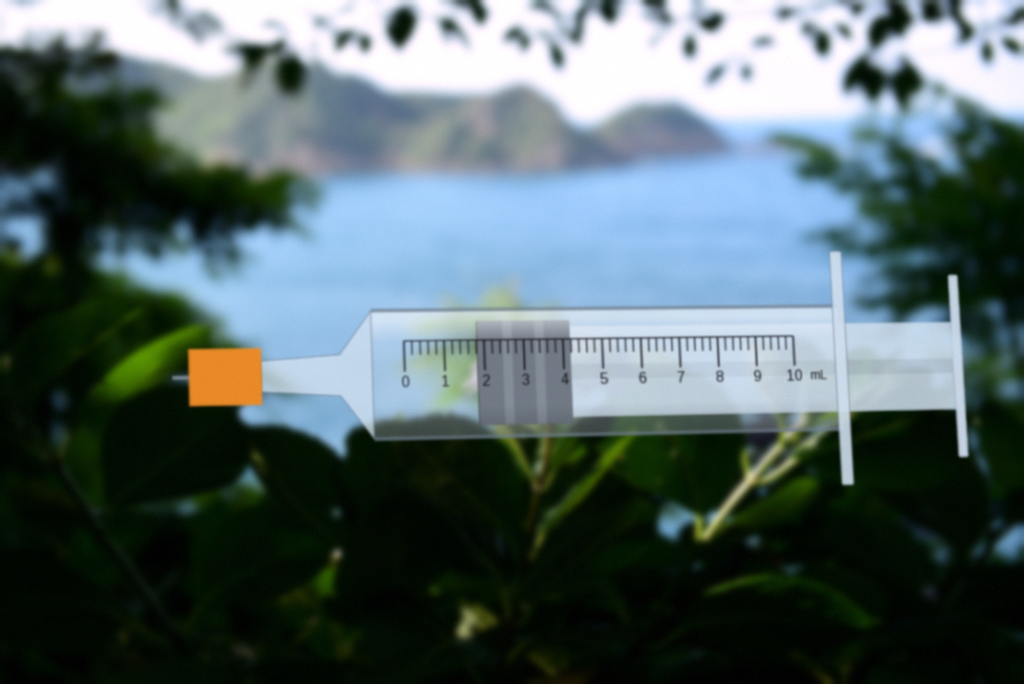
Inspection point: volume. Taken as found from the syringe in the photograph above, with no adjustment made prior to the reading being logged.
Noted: 1.8 mL
